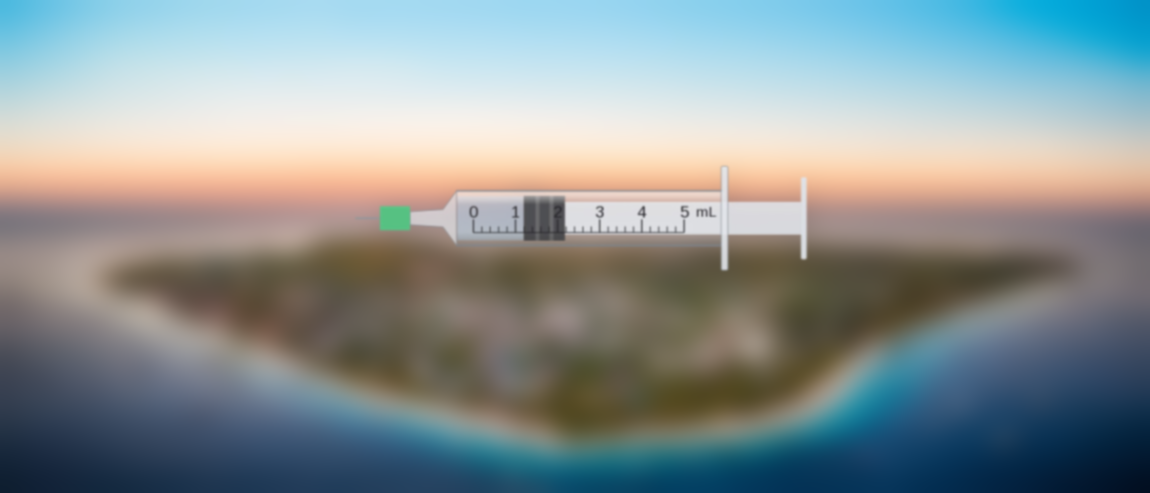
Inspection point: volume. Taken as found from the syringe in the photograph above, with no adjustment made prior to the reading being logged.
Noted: 1.2 mL
